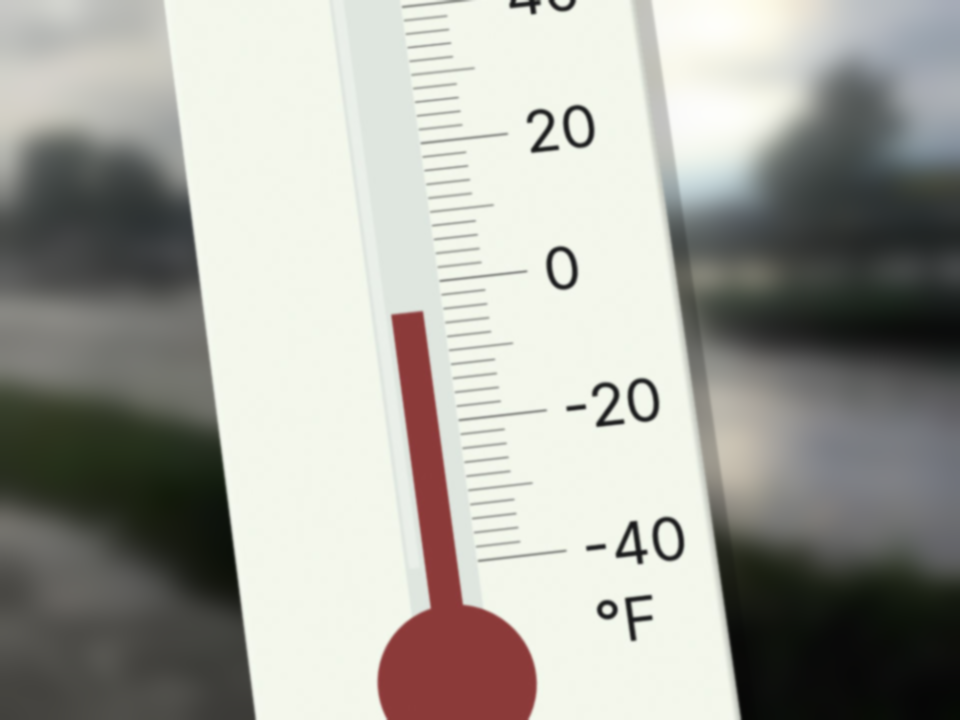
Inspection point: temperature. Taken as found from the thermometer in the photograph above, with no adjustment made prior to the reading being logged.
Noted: -4 °F
